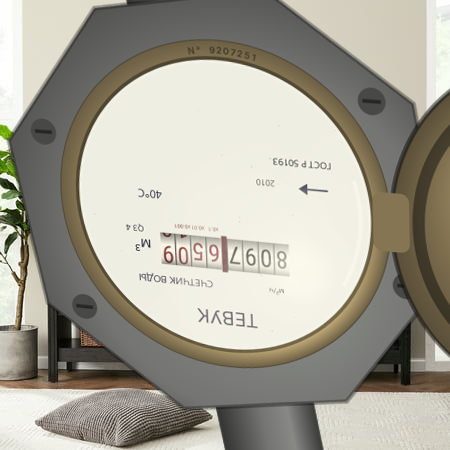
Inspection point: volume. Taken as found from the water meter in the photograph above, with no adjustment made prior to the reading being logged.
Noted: 8097.6509 m³
